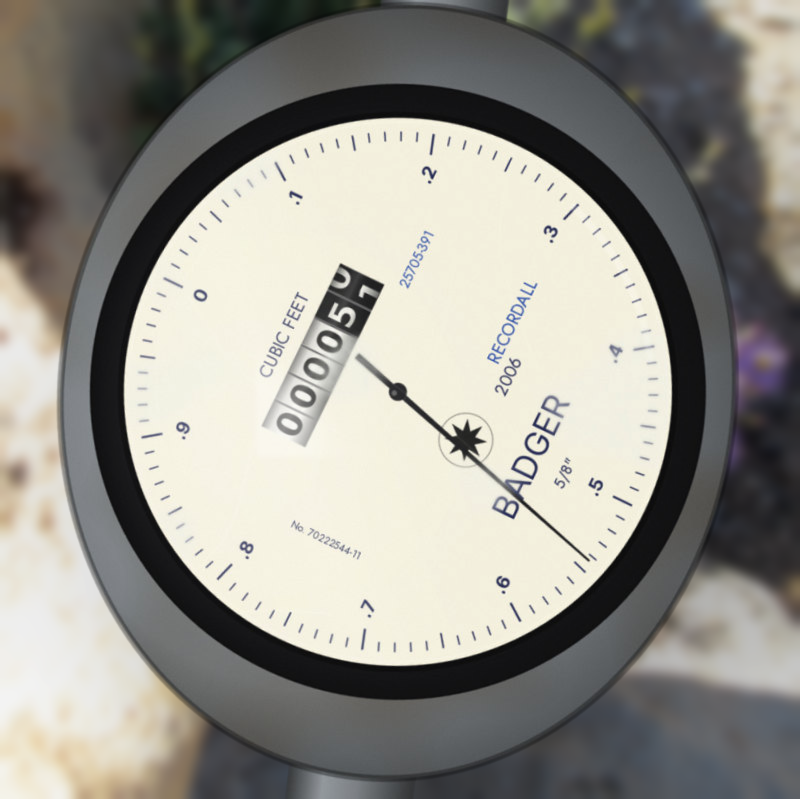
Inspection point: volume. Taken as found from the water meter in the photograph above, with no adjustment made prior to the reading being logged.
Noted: 50.54 ft³
